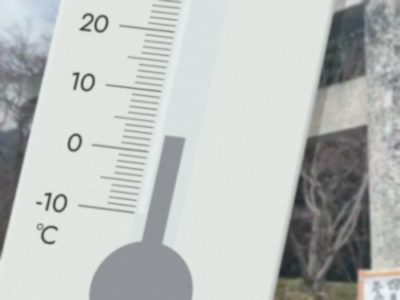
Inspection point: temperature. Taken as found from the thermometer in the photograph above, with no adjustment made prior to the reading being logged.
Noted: 3 °C
